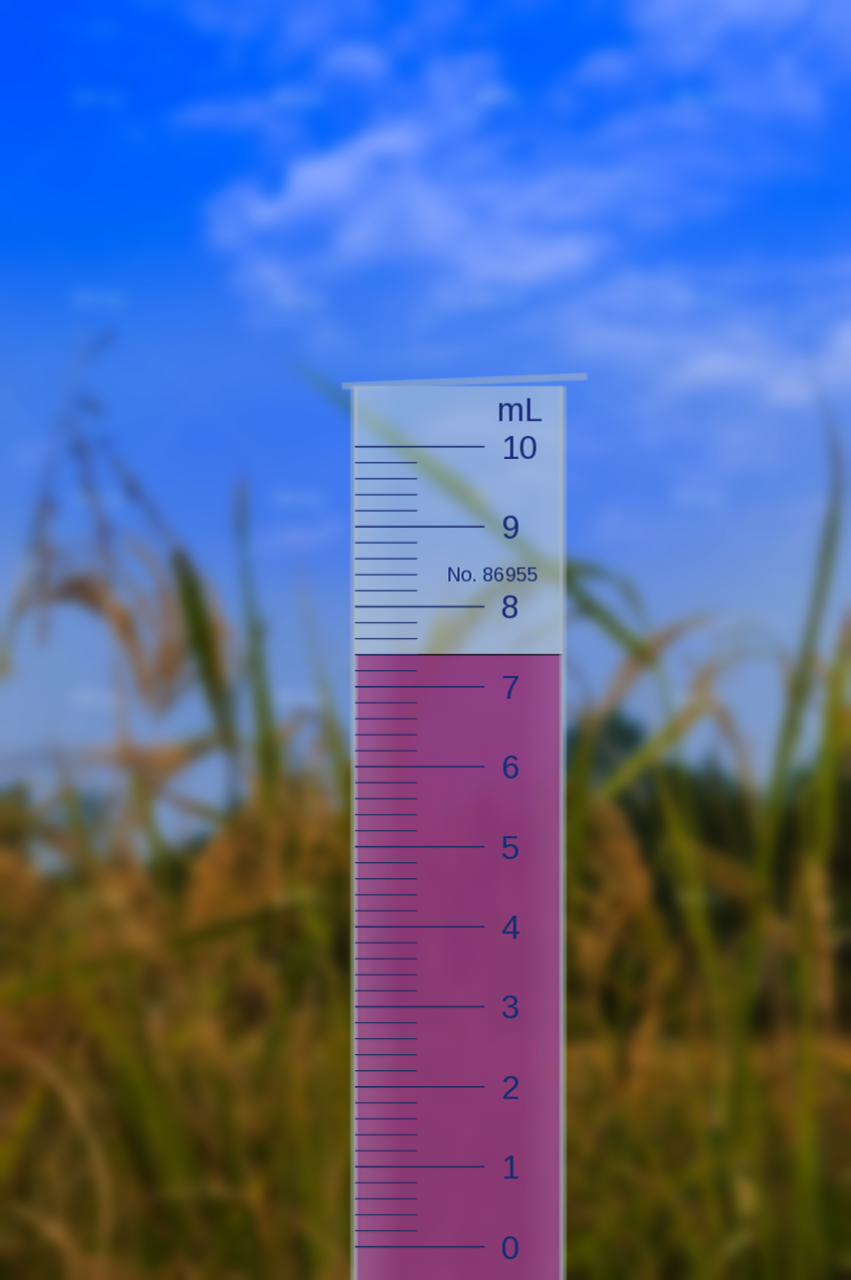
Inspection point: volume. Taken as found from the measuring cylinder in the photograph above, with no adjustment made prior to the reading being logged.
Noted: 7.4 mL
